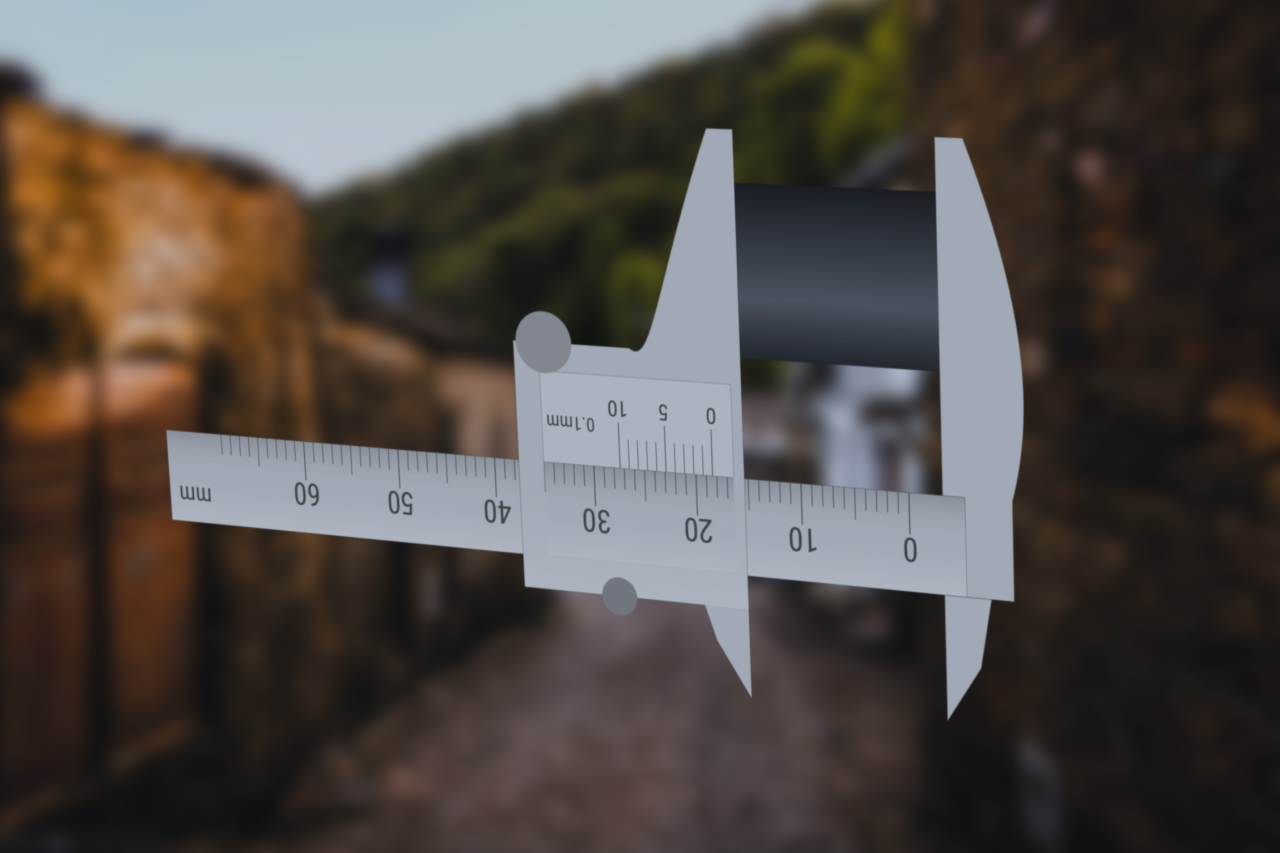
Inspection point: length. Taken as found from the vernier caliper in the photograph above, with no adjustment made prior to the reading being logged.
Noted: 18.4 mm
